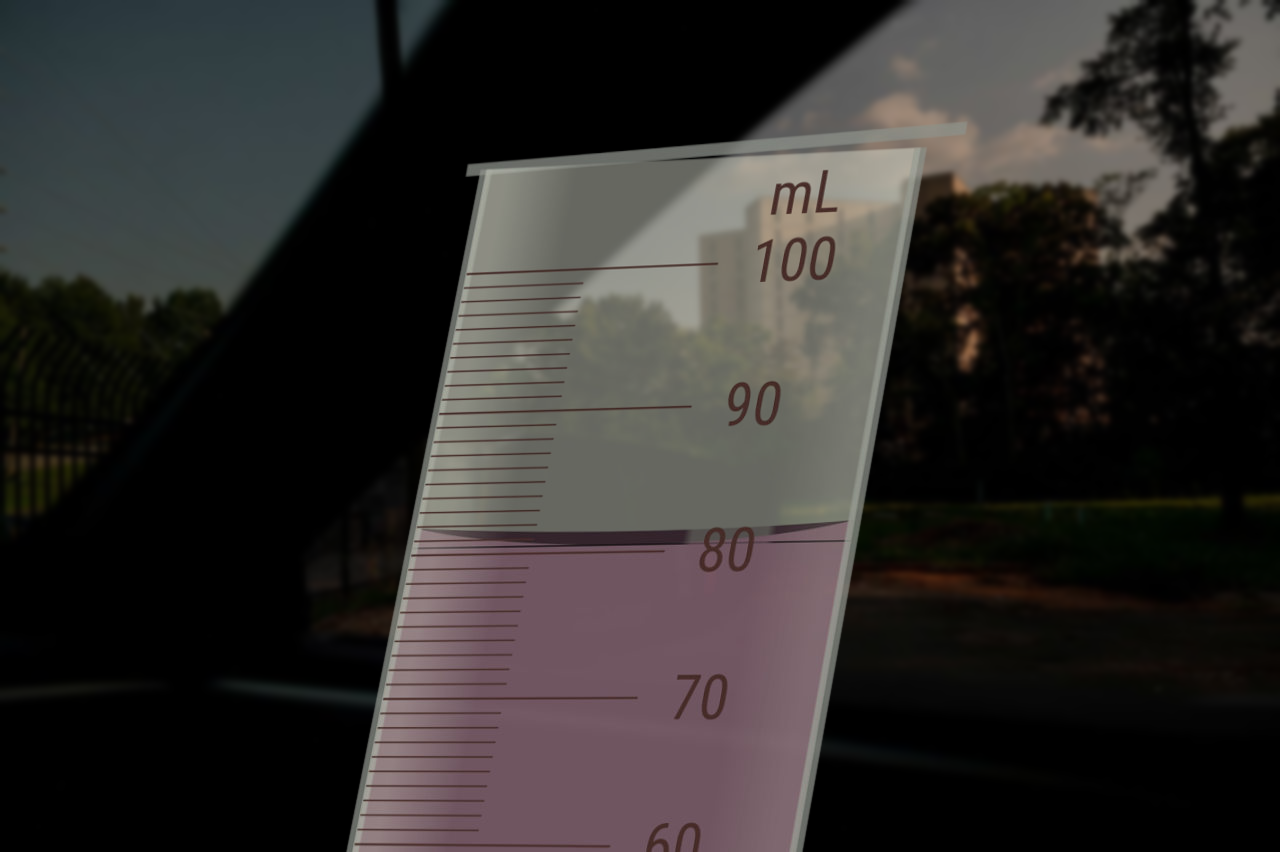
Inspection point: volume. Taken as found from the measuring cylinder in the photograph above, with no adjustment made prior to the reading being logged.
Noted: 80.5 mL
